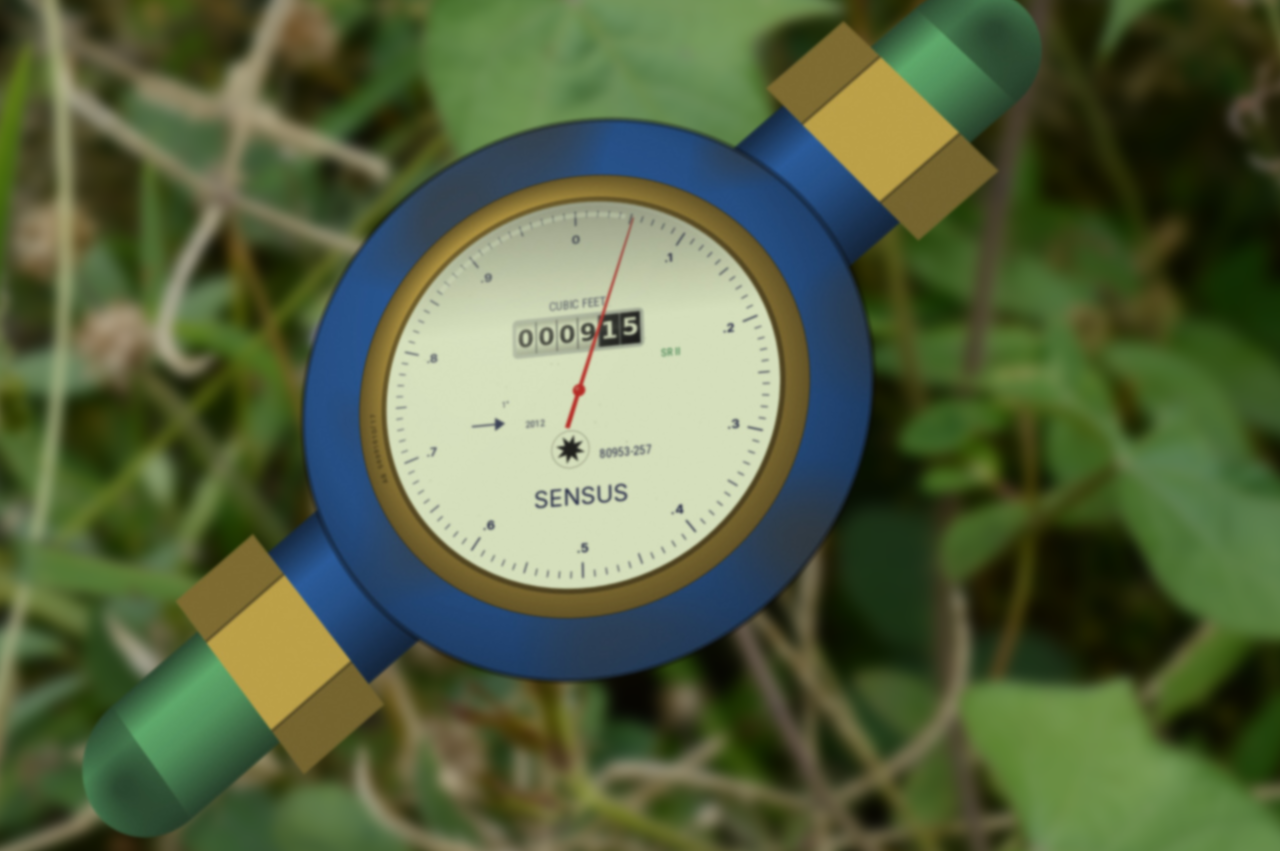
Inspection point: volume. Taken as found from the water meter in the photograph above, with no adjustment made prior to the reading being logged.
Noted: 915.05 ft³
